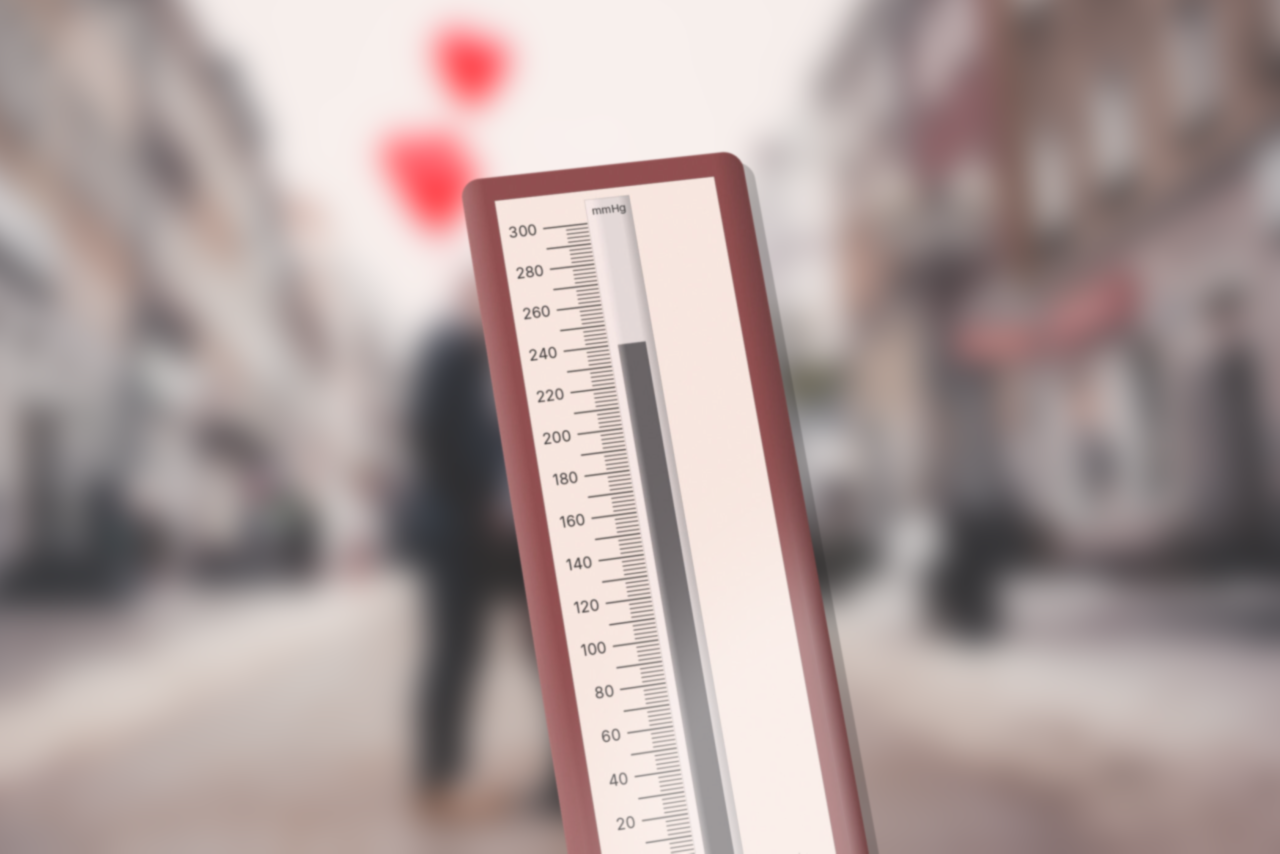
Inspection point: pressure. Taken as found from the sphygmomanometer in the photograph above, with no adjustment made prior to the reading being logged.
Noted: 240 mmHg
